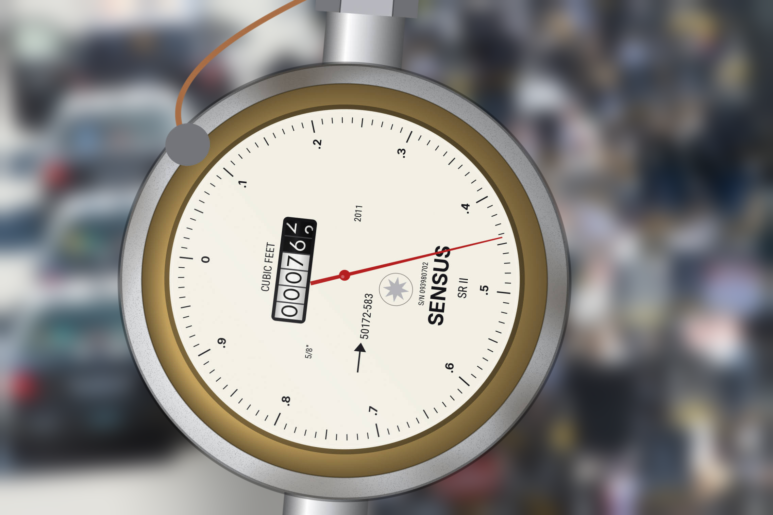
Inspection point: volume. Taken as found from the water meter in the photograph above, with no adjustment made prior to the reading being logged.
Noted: 762.44 ft³
